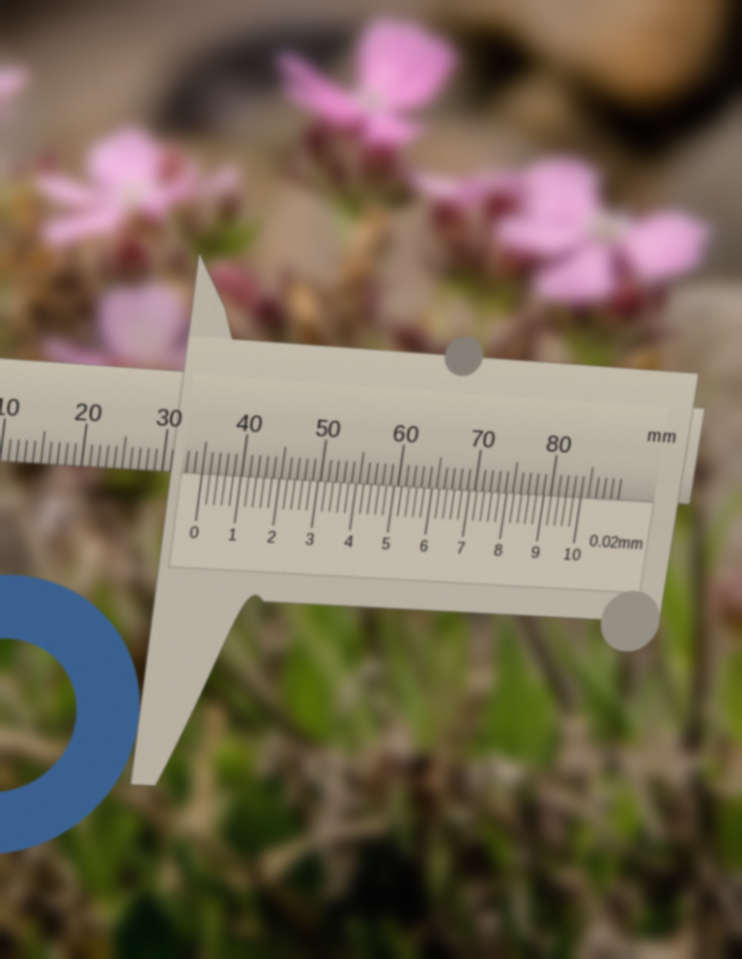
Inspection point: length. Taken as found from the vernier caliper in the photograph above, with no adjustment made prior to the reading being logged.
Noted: 35.0 mm
